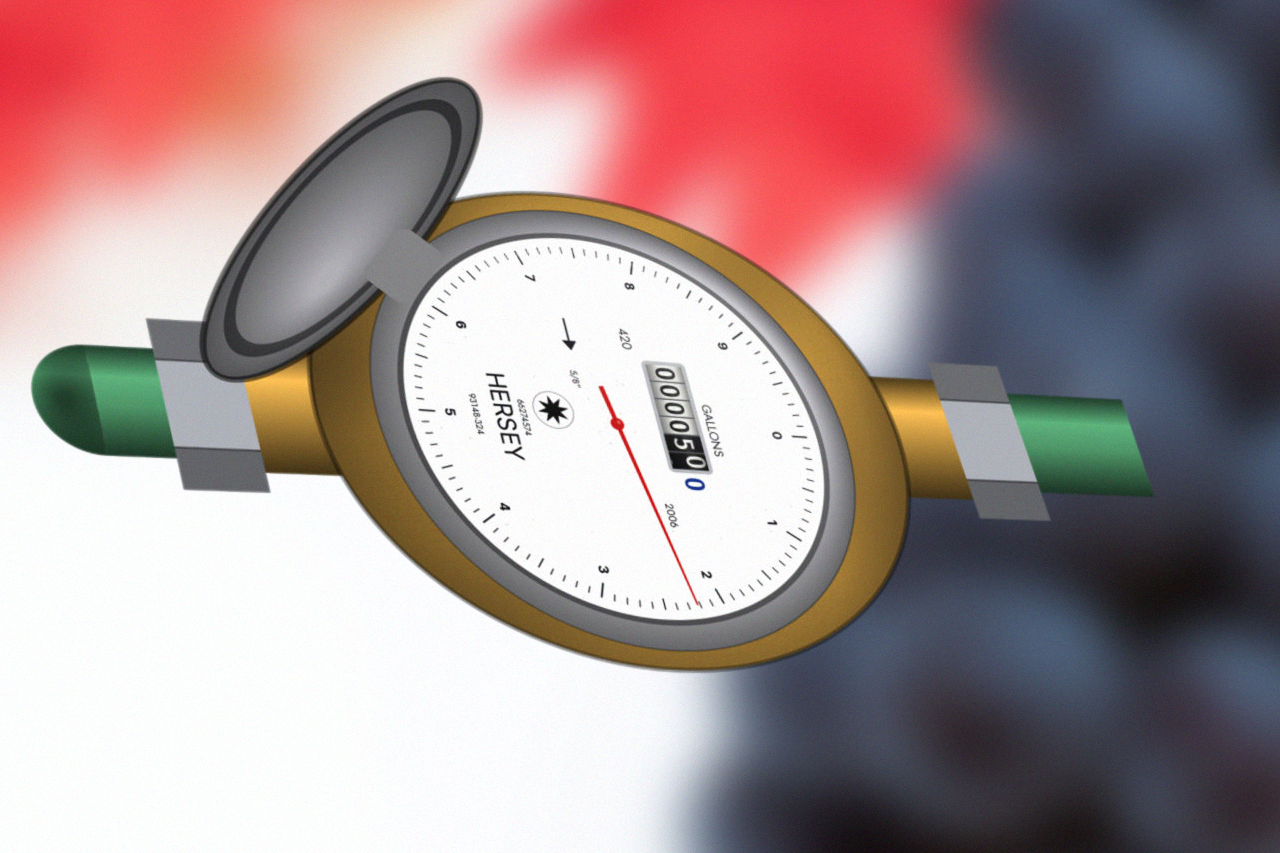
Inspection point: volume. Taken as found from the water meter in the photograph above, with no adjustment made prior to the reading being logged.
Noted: 502.2 gal
